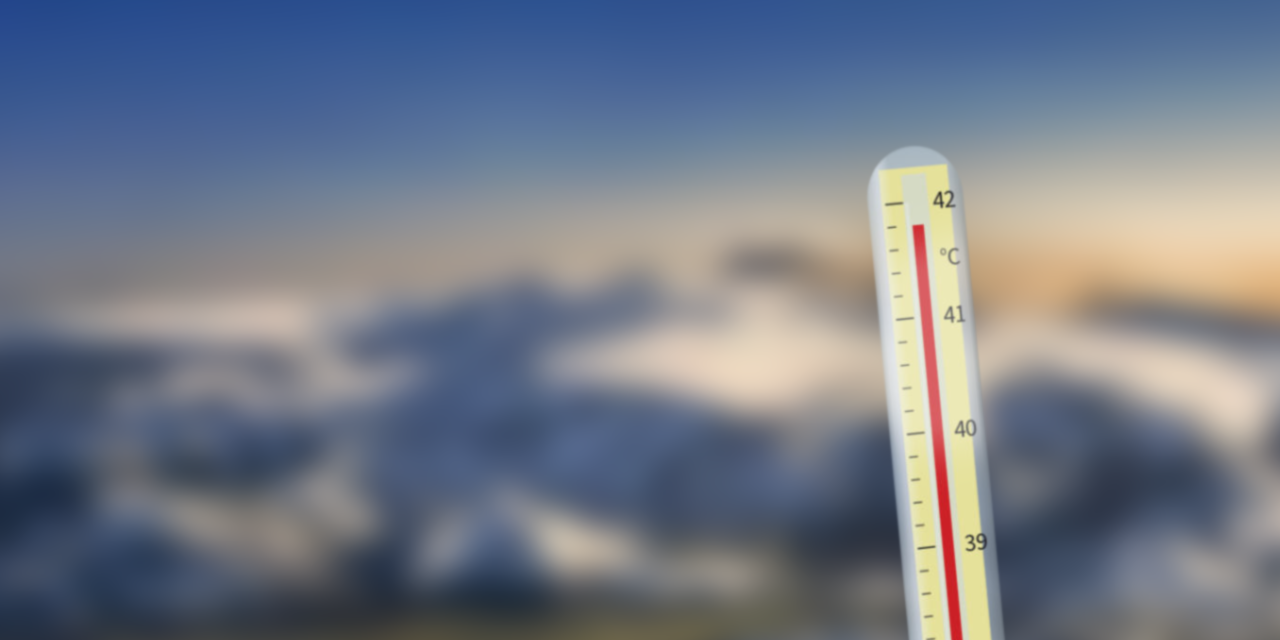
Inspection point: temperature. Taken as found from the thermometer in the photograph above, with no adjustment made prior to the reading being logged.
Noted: 41.8 °C
